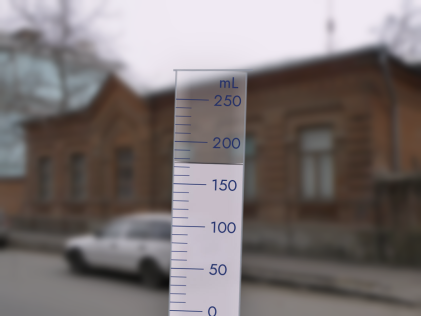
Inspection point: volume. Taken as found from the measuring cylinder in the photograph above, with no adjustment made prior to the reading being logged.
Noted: 175 mL
